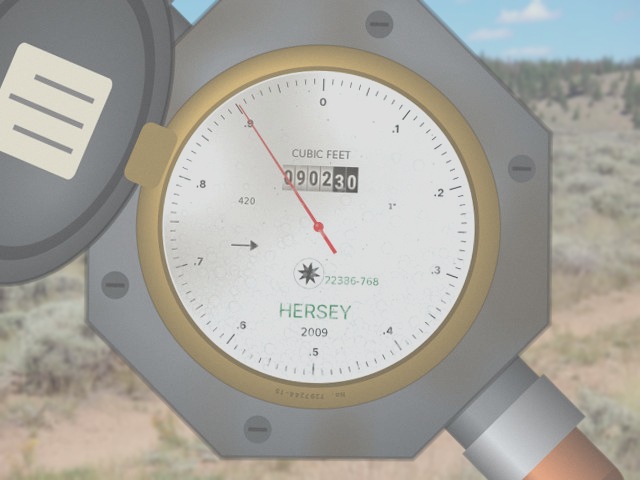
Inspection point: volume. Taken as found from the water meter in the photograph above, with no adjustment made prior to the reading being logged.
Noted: 90229.90 ft³
